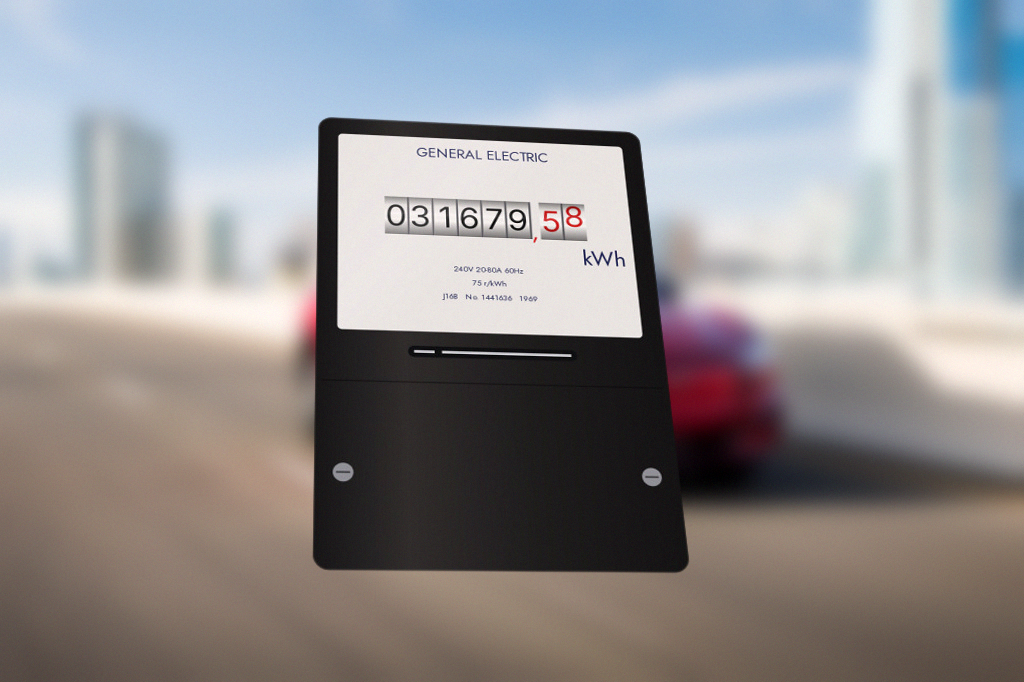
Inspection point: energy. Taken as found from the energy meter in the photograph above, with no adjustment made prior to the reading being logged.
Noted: 31679.58 kWh
